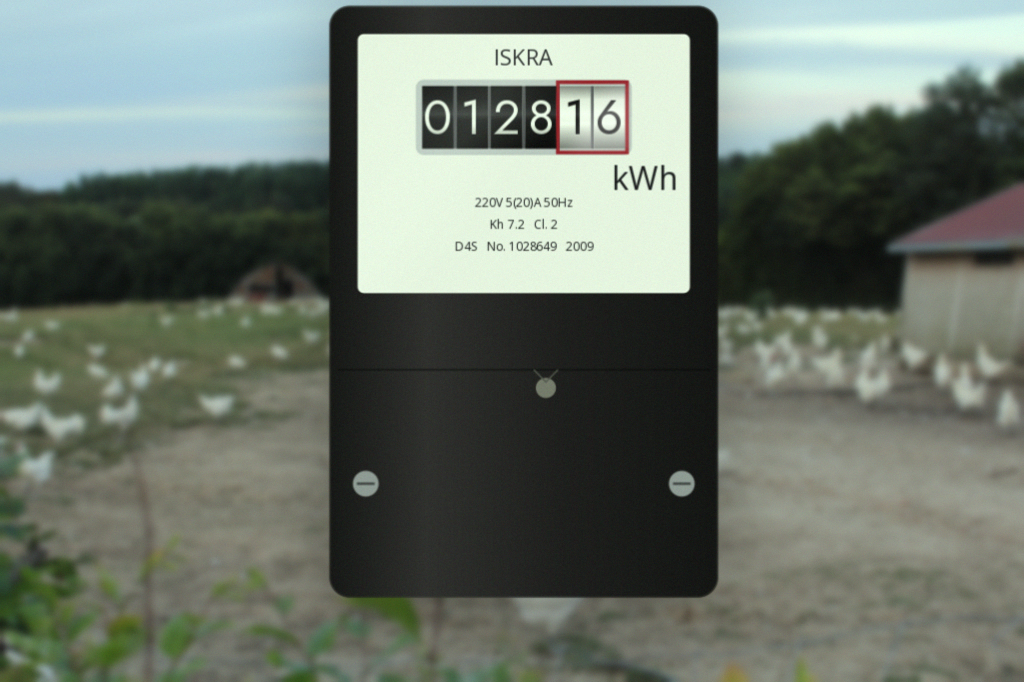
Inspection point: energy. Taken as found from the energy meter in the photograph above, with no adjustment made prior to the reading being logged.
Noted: 128.16 kWh
